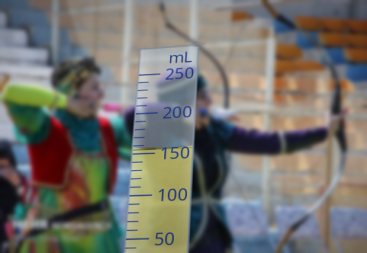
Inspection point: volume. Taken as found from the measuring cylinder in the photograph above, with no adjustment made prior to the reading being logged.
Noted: 155 mL
